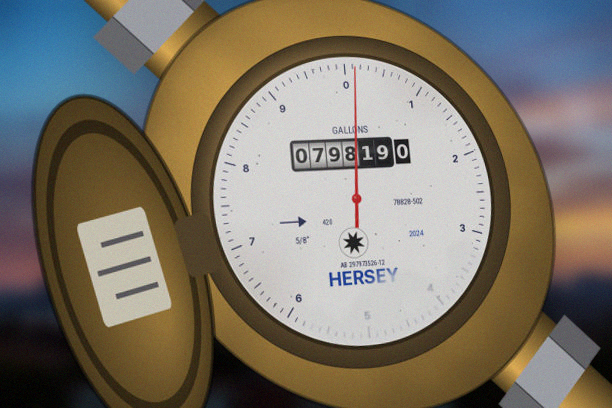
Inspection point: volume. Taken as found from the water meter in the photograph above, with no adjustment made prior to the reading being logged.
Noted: 798190.1 gal
